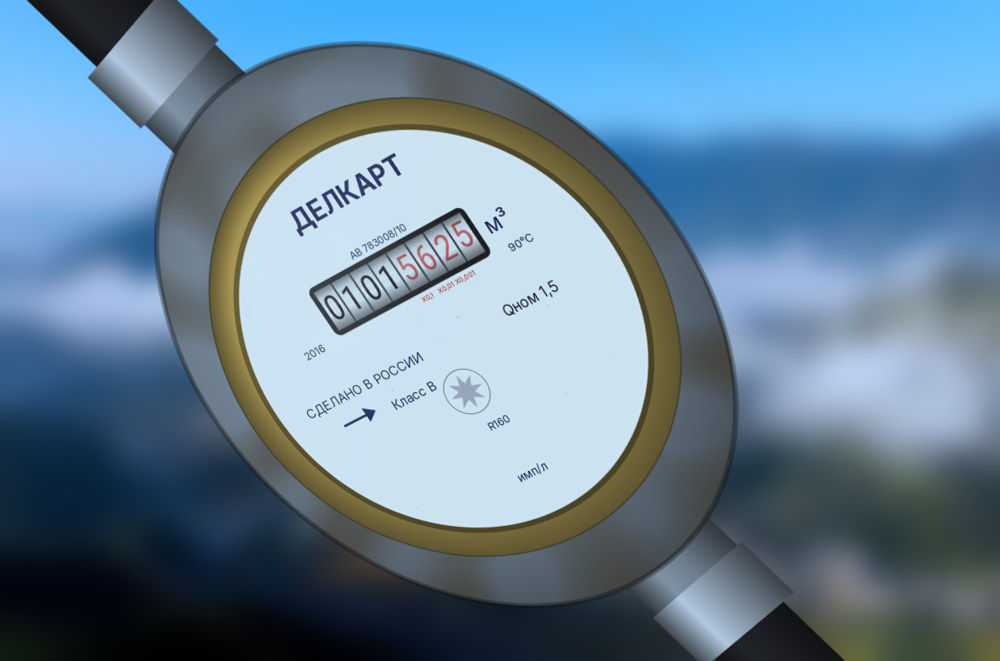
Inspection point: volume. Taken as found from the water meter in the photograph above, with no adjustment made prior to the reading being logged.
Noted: 101.5625 m³
